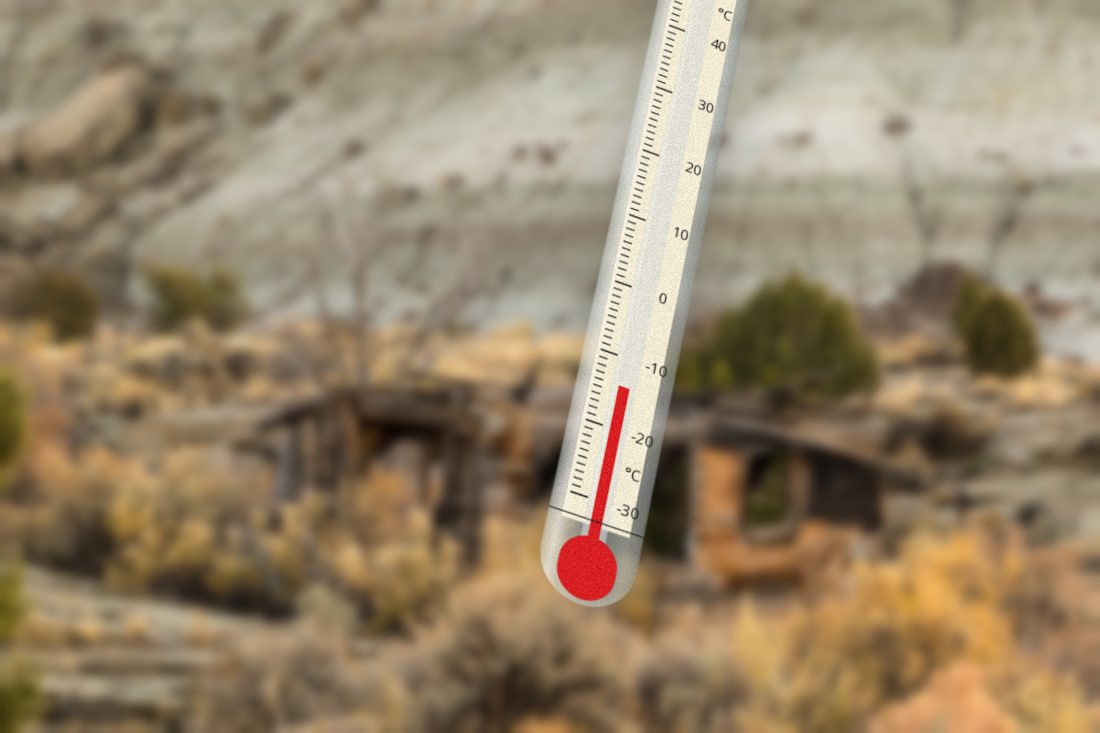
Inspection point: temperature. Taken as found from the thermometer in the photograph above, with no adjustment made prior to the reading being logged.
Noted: -14 °C
